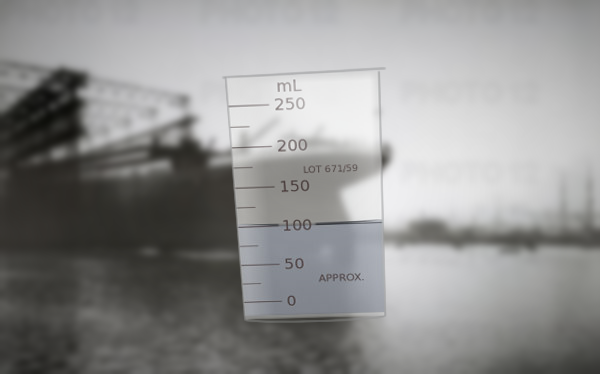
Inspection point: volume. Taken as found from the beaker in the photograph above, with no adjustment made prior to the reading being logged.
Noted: 100 mL
